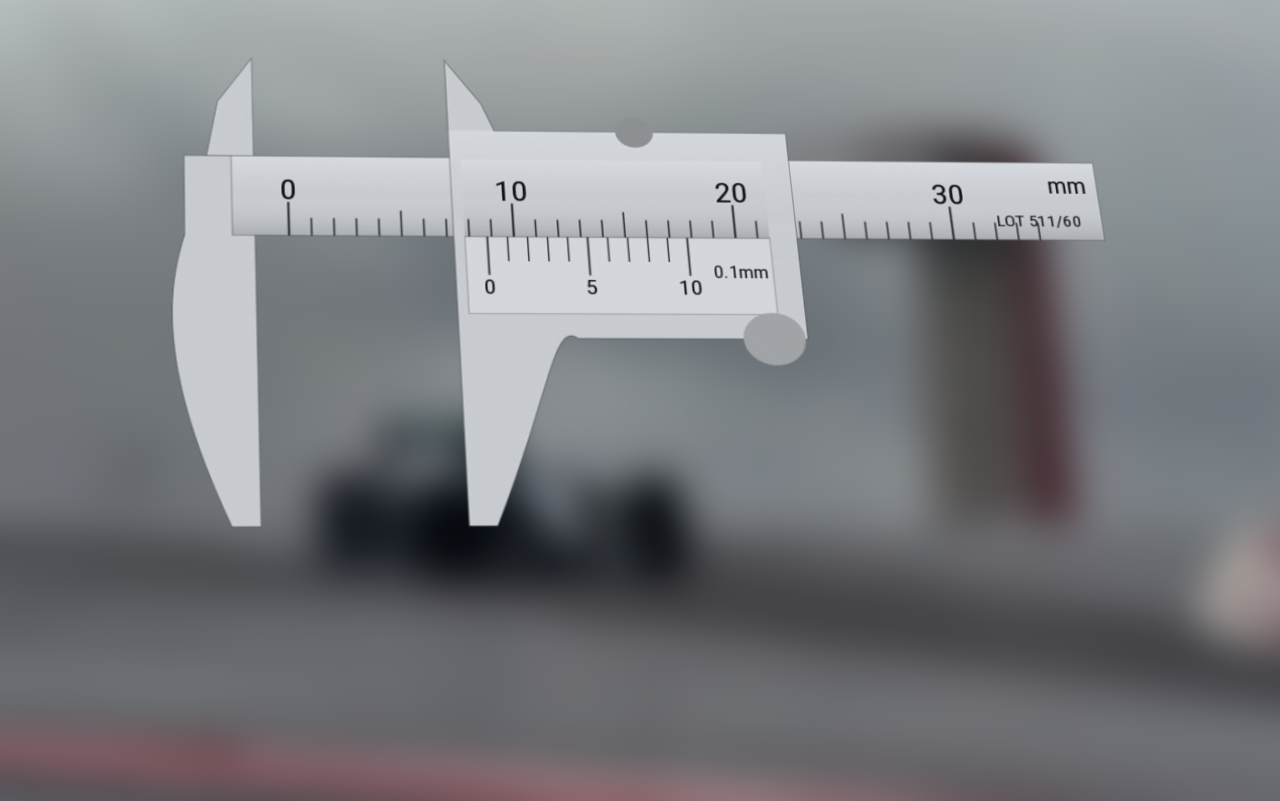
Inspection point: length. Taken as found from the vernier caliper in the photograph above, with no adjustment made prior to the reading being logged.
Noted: 8.8 mm
